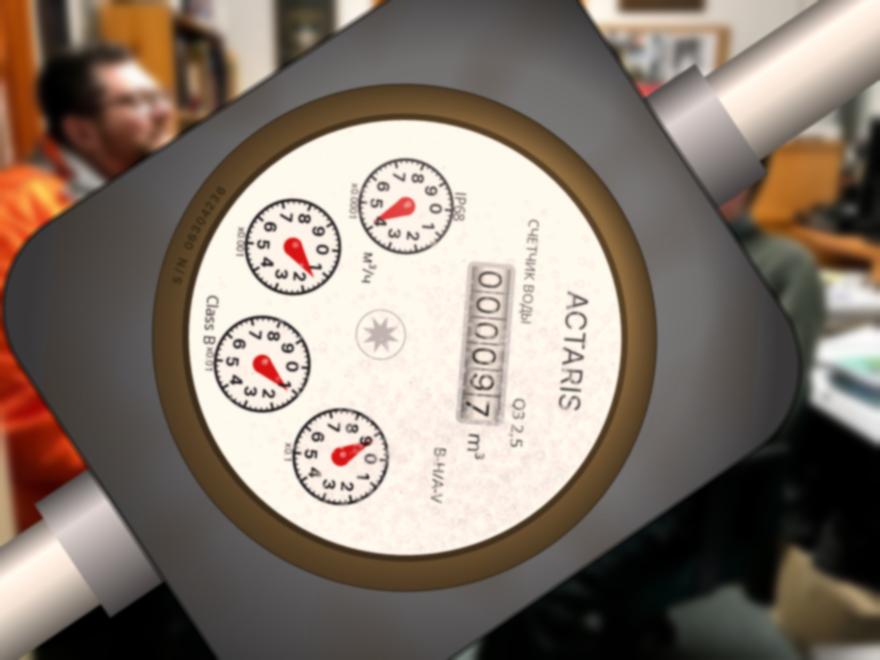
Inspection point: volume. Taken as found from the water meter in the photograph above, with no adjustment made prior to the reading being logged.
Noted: 96.9114 m³
